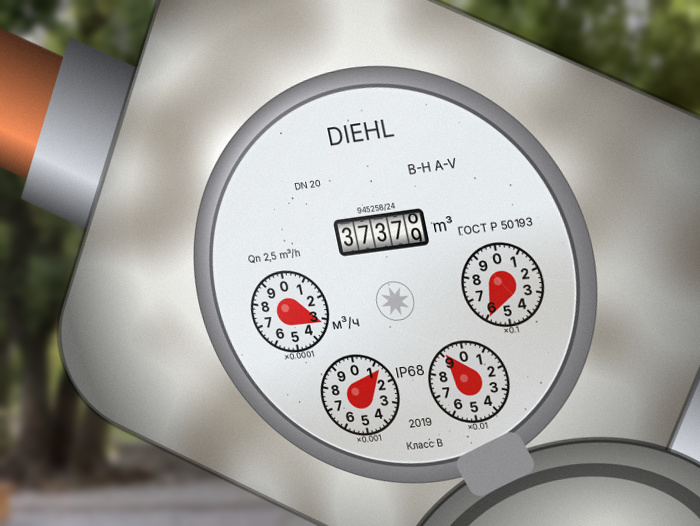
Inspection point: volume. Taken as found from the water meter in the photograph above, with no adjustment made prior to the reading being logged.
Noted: 37378.5913 m³
